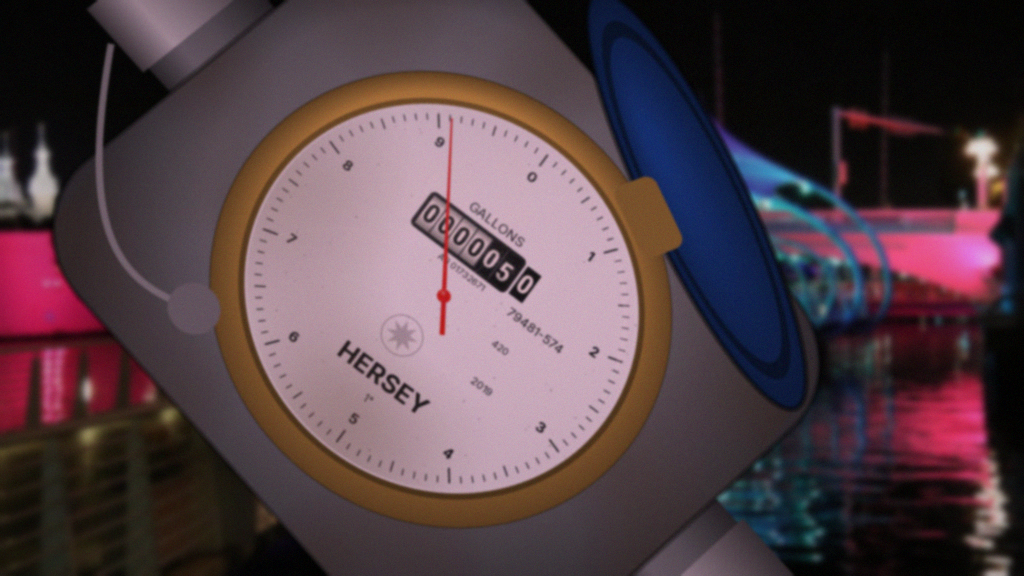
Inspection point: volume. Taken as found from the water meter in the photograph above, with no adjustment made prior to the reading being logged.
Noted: 49.1 gal
